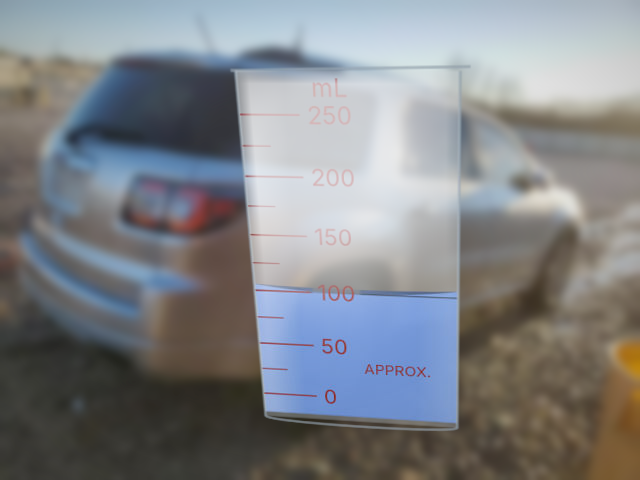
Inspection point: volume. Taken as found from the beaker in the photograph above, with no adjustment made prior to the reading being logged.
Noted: 100 mL
